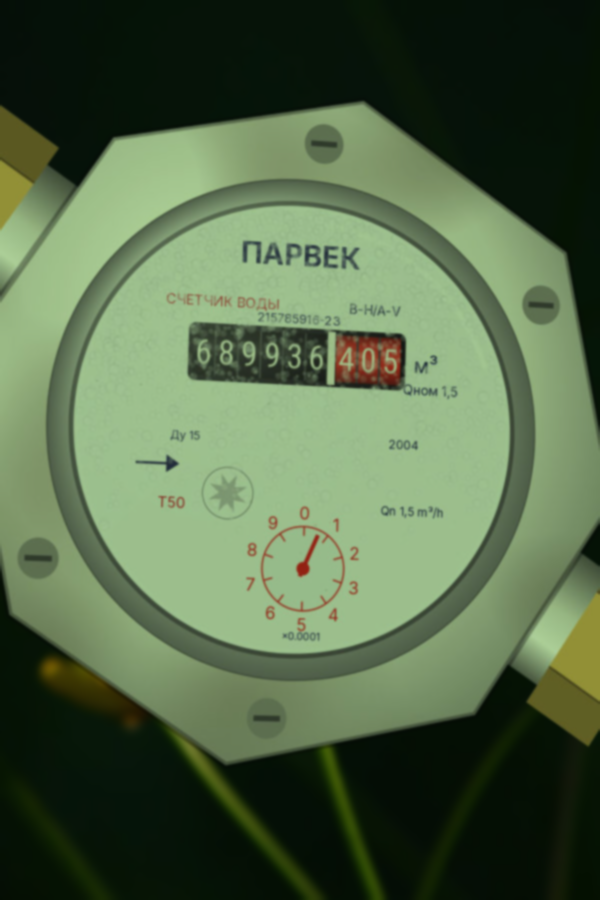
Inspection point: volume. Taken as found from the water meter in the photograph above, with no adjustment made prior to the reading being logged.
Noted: 689936.4050 m³
